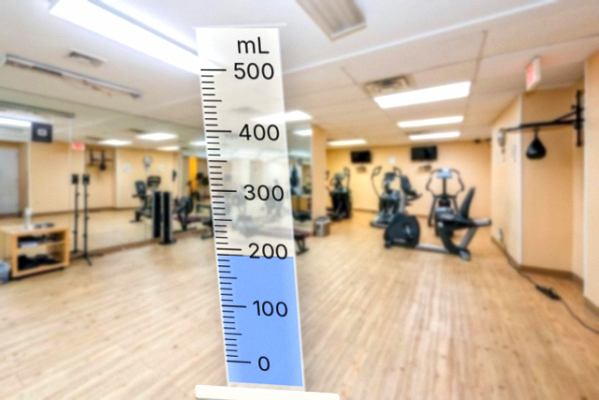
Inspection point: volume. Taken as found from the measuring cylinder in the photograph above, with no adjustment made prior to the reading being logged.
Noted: 190 mL
